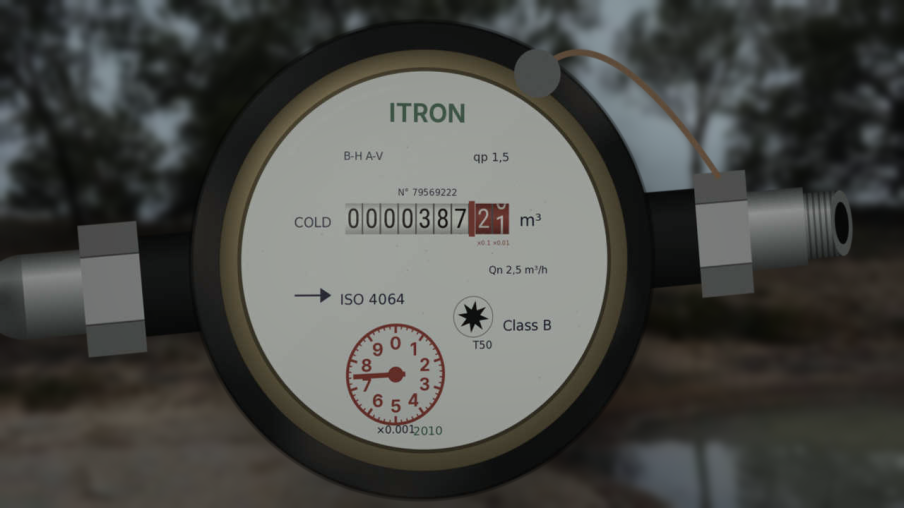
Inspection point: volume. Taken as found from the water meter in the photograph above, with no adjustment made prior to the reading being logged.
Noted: 387.207 m³
